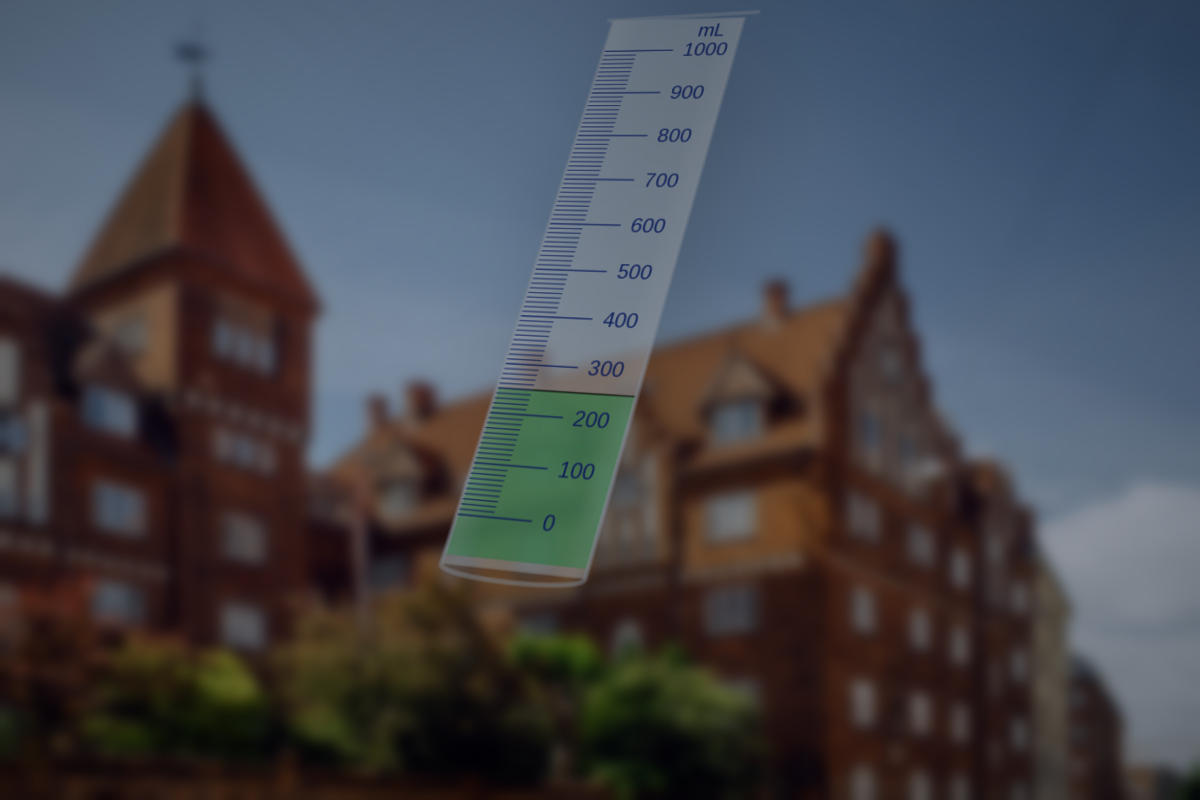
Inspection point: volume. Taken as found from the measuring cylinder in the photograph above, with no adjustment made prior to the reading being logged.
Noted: 250 mL
